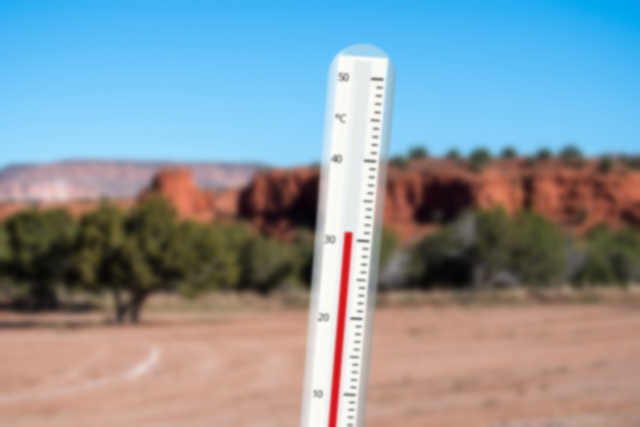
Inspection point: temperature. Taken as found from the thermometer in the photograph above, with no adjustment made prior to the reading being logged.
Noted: 31 °C
